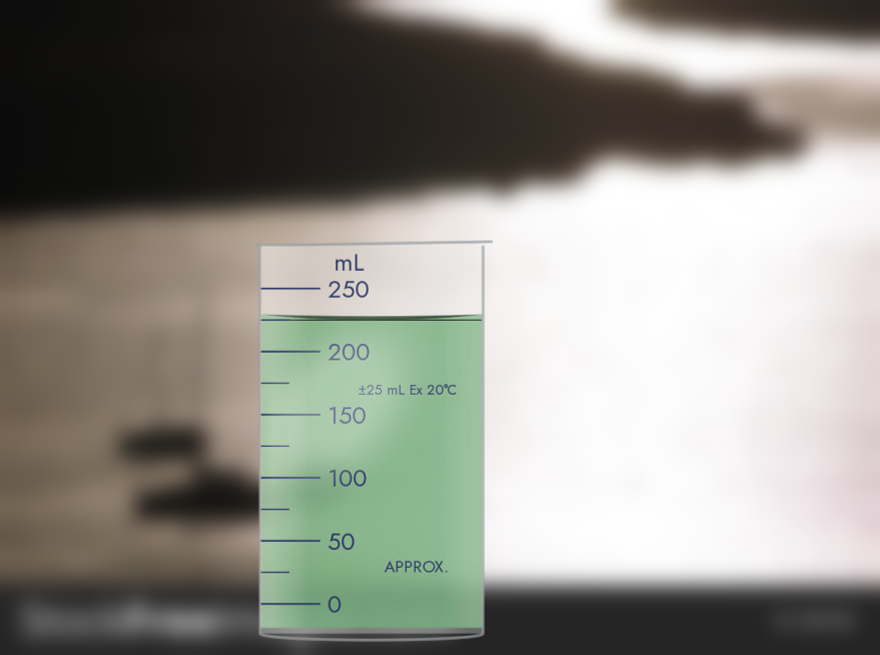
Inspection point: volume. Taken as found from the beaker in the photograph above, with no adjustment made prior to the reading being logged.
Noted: 225 mL
